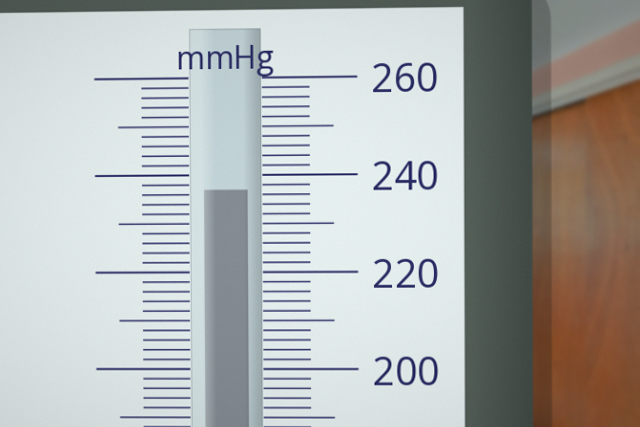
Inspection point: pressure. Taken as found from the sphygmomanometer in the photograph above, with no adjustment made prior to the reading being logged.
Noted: 237 mmHg
